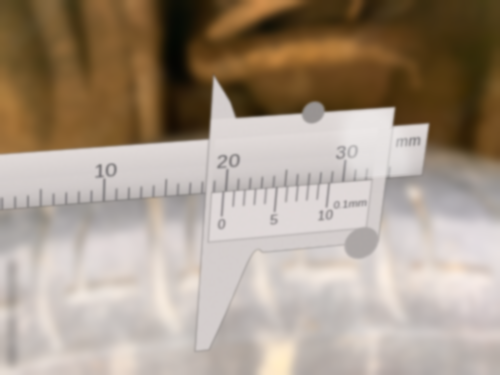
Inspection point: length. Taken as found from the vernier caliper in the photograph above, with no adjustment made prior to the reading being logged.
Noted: 19.8 mm
